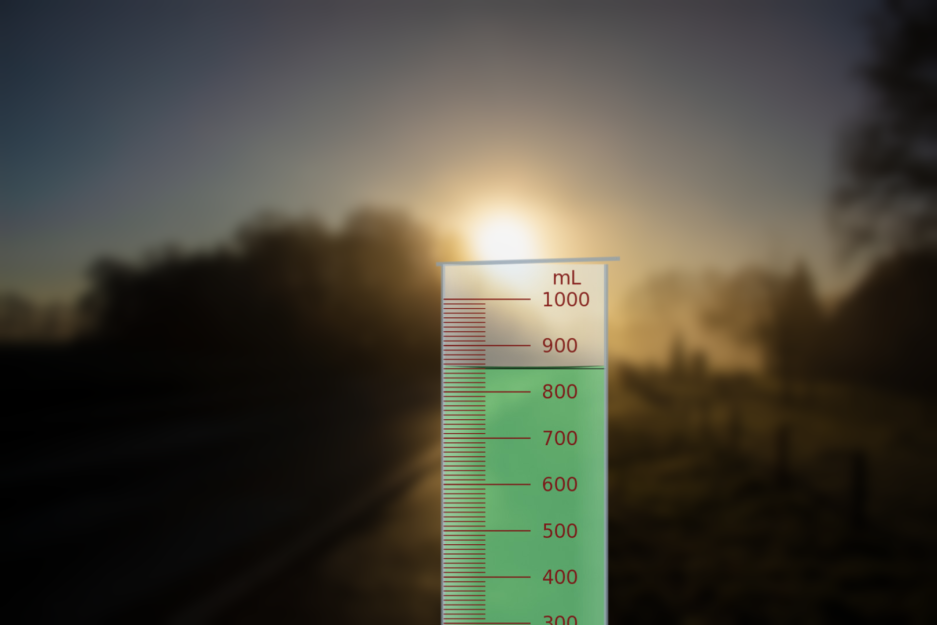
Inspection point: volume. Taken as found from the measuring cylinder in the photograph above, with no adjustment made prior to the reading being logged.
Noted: 850 mL
